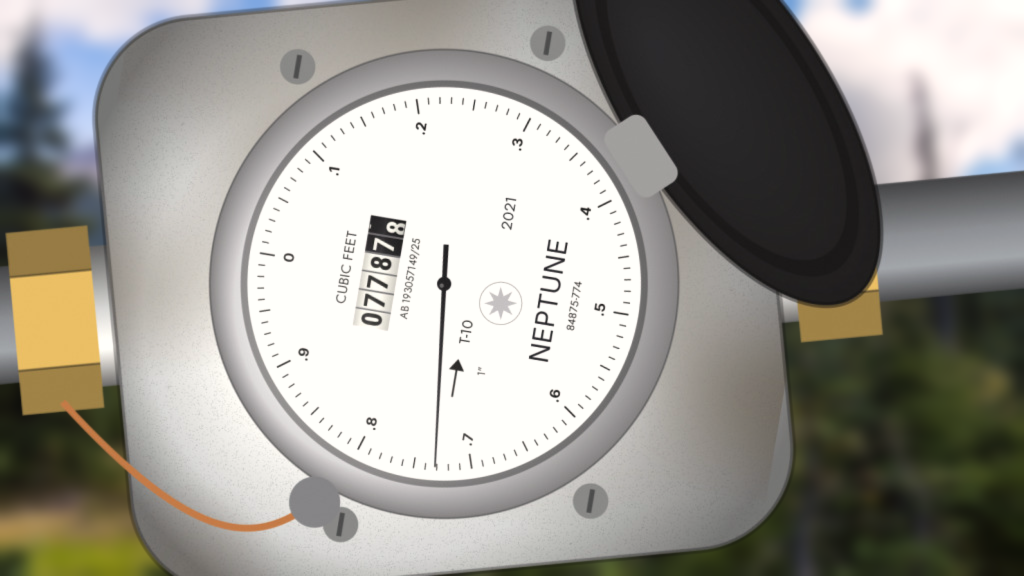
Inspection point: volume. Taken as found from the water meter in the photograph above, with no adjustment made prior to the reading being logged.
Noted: 77877.73 ft³
